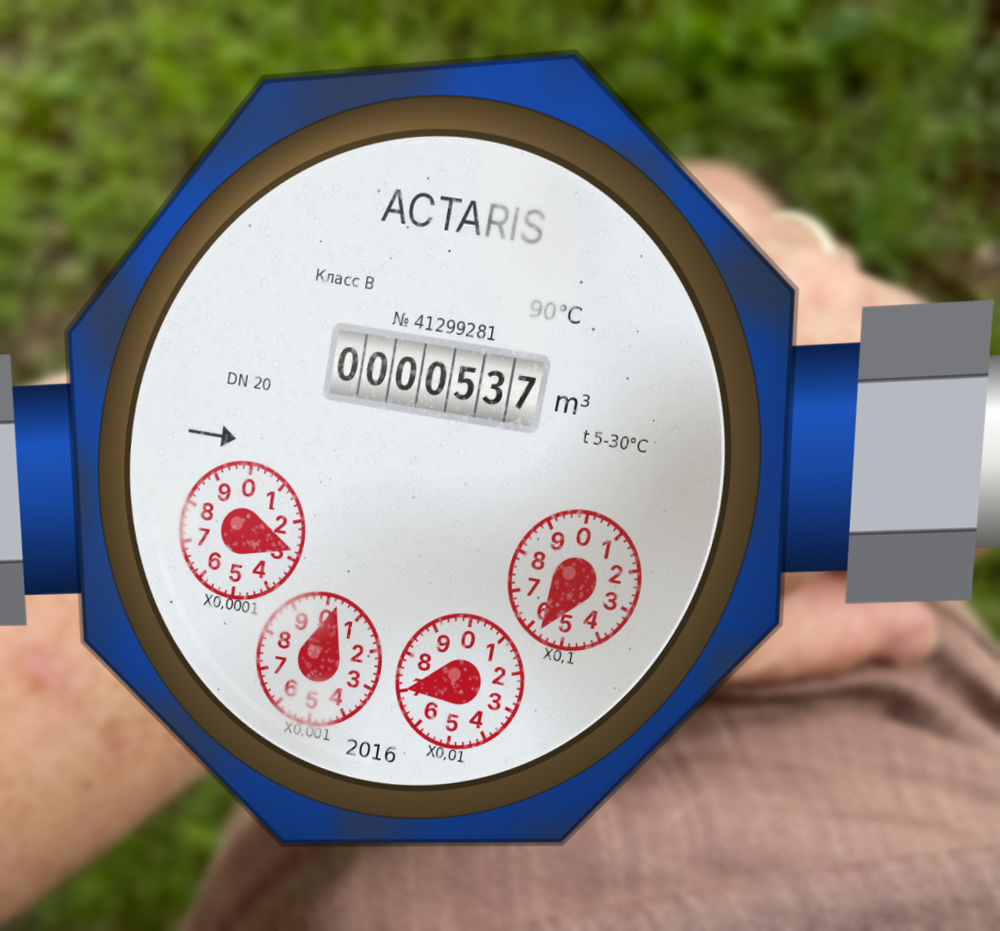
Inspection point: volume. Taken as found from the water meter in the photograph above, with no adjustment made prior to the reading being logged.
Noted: 537.5702 m³
